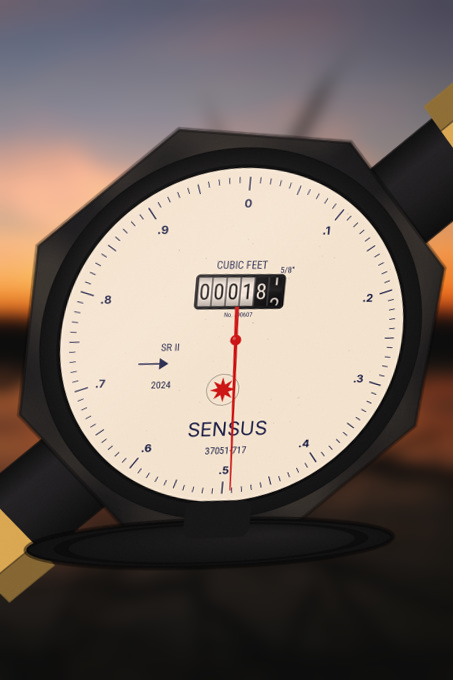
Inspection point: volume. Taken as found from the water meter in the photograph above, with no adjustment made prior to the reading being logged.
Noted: 181.49 ft³
